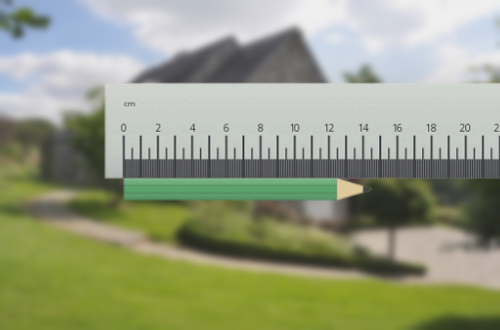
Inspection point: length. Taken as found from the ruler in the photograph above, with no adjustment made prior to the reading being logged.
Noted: 14.5 cm
